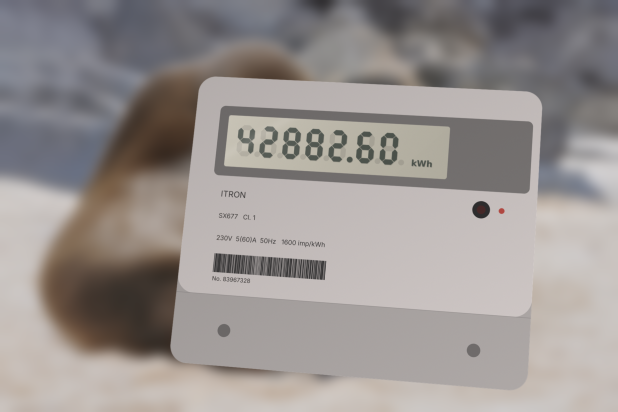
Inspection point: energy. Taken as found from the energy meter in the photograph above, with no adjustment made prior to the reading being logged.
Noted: 42882.60 kWh
